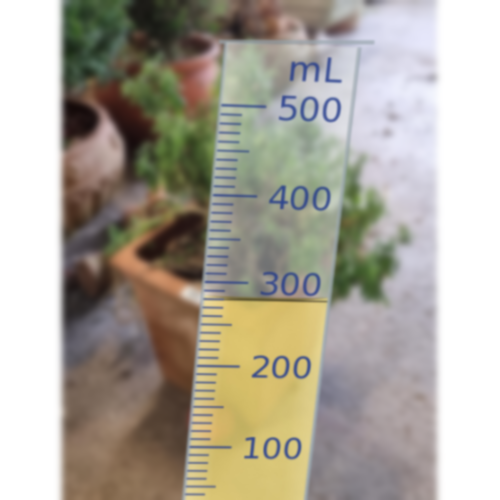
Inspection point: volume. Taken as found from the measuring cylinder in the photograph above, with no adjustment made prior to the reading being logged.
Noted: 280 mL
